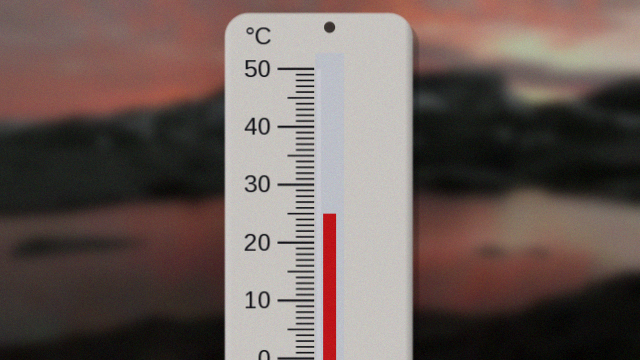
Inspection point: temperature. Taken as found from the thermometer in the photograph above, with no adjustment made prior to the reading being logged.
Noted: 25 °C
